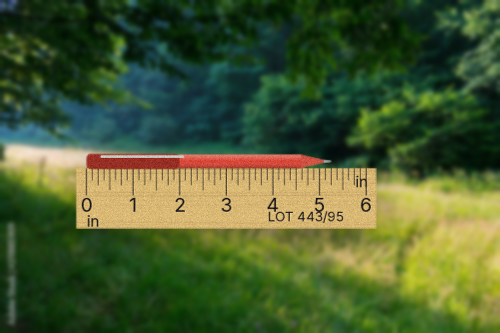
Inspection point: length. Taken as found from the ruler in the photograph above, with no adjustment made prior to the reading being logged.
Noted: 5.25 in
